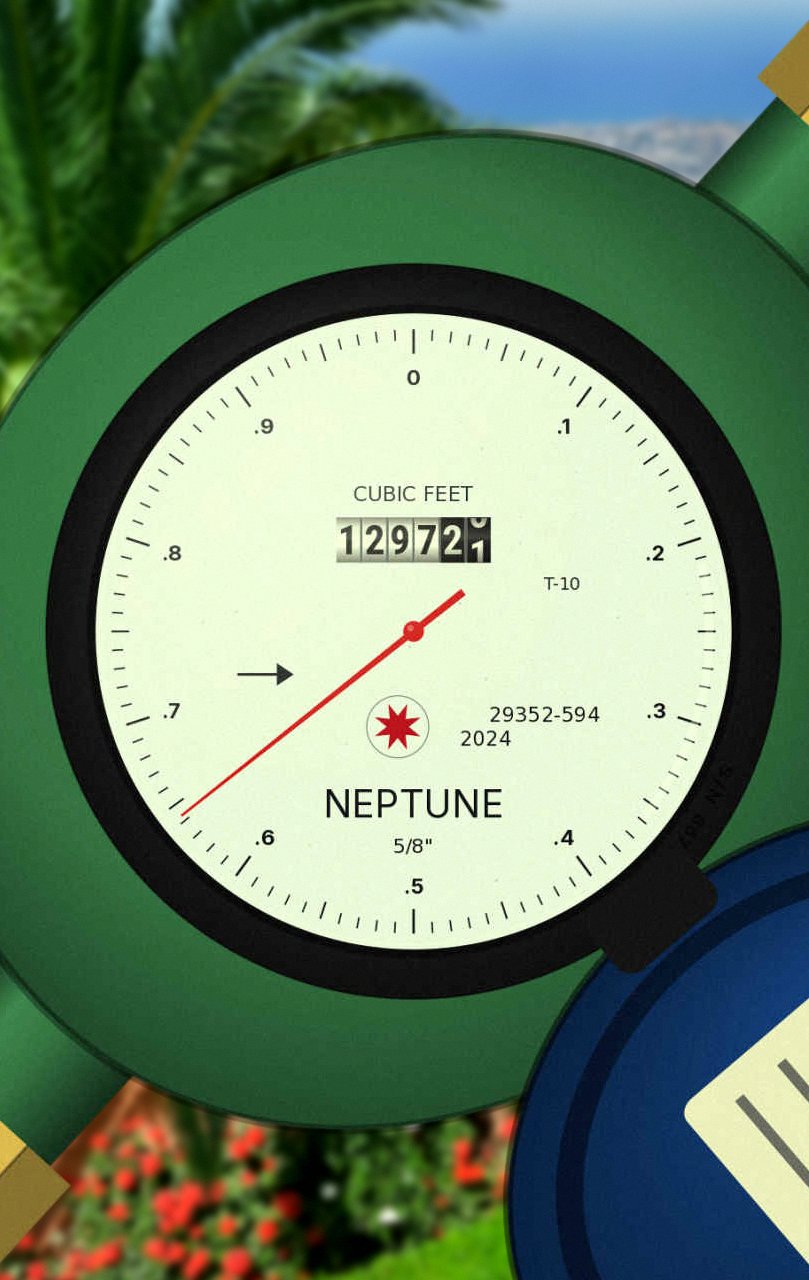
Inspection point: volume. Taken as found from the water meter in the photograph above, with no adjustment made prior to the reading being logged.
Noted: 129720.64 ft³
